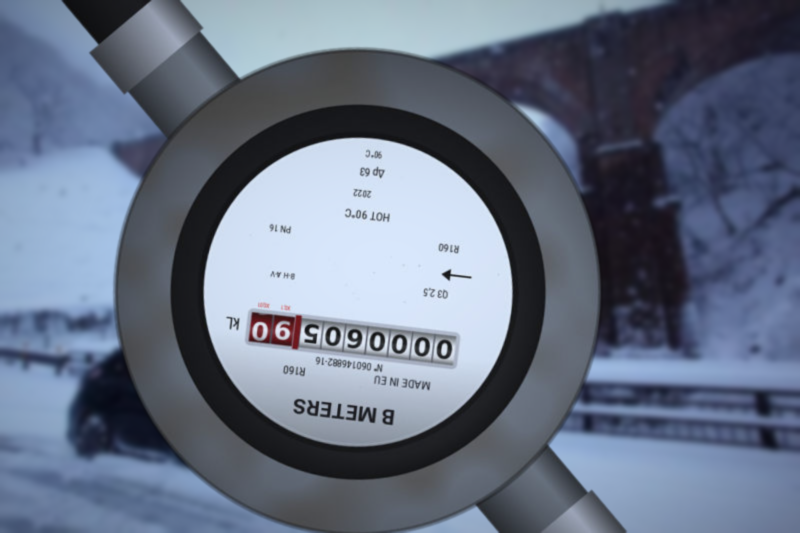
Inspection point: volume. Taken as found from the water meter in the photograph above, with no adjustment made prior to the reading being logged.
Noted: 605.90 kL
